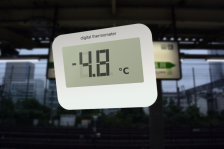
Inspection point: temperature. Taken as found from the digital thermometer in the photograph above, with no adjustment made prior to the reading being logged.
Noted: -4.8 °C
